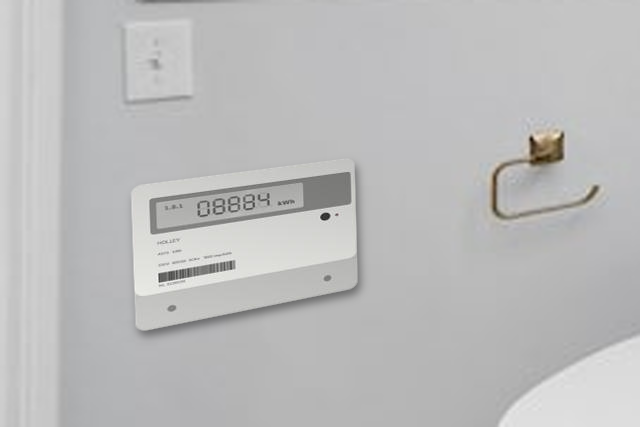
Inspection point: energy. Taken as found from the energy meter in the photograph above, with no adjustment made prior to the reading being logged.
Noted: 8884 kWh
